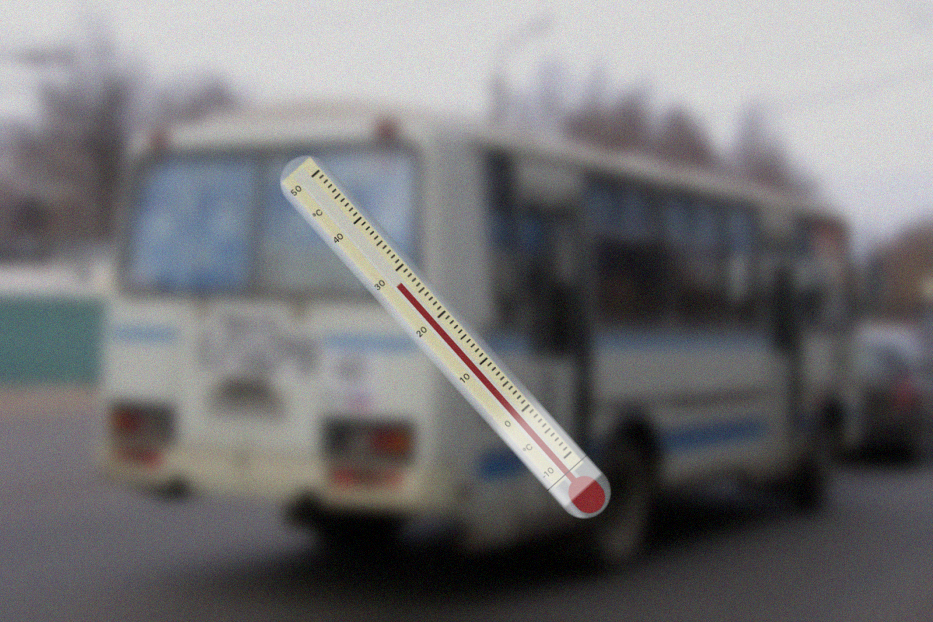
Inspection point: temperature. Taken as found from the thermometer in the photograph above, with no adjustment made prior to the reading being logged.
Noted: 28 °C
